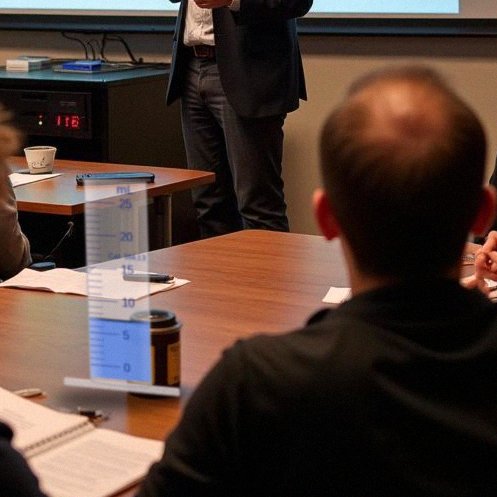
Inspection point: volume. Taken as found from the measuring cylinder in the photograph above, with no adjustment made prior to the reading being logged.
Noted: 7 mL
